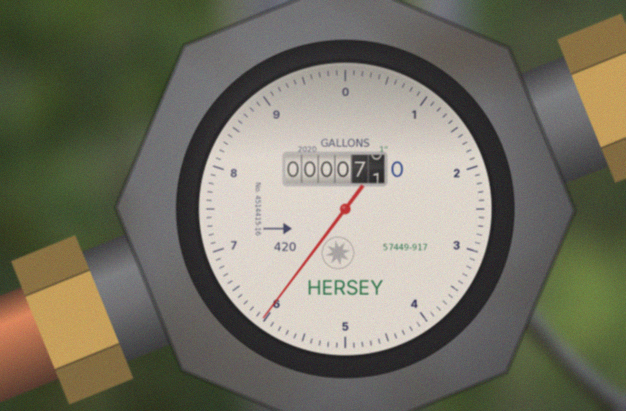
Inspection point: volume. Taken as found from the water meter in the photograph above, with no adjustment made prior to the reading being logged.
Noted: 706.0 gal
